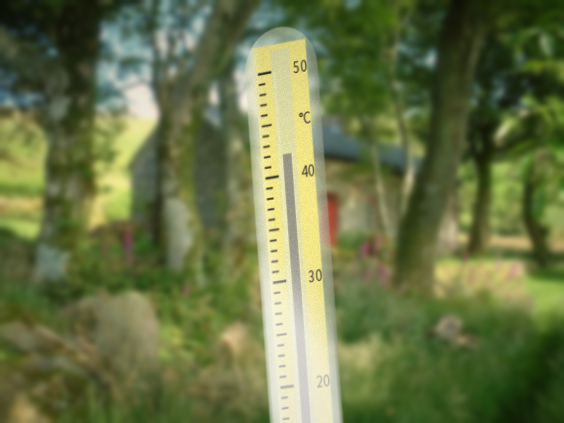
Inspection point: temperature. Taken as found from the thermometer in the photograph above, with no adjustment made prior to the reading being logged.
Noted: 42 °C
